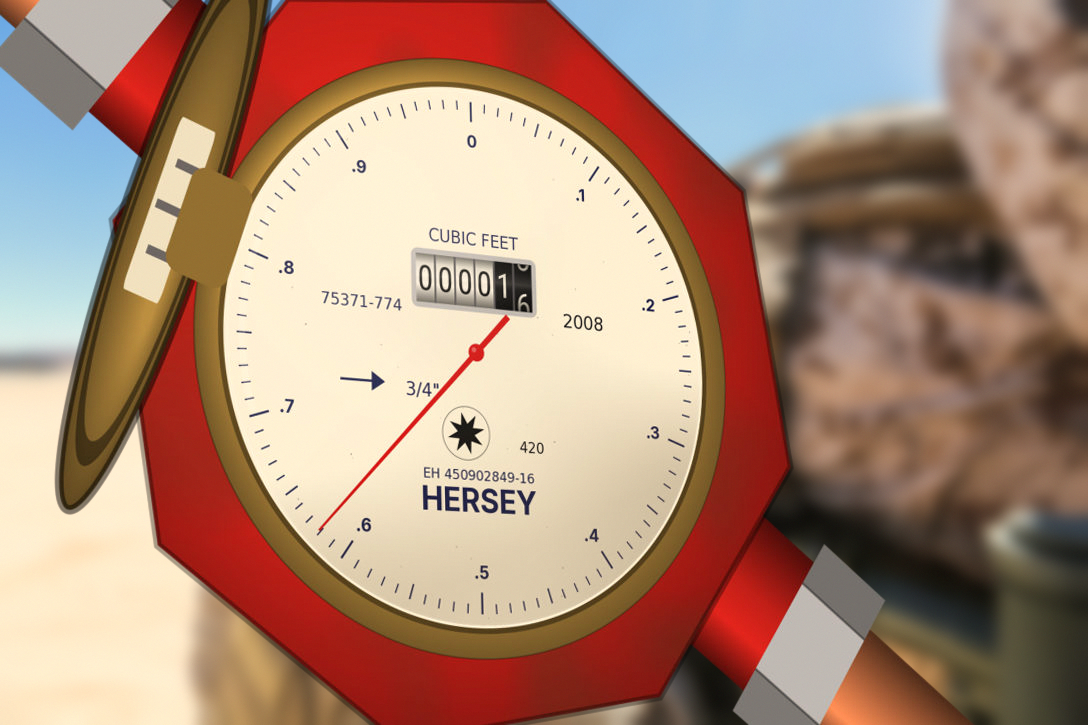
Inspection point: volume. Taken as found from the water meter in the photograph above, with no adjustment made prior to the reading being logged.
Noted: 15.62 ft³
